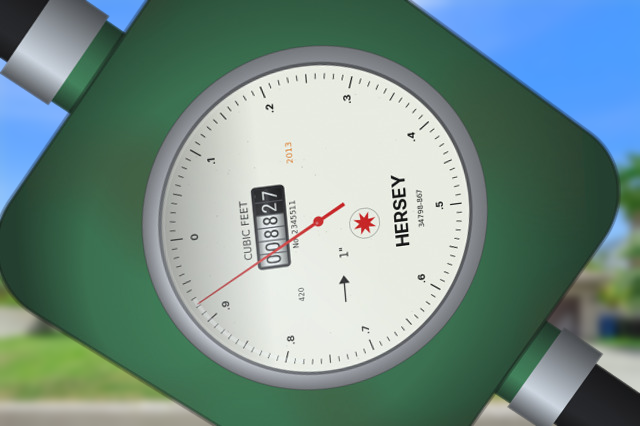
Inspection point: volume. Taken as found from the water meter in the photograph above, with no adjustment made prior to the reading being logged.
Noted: 8826.92 ft³
